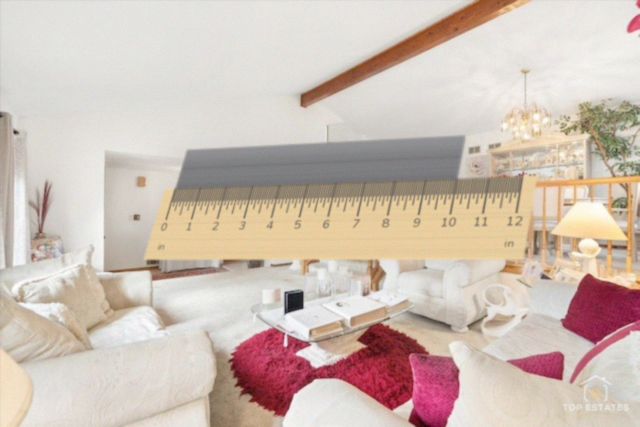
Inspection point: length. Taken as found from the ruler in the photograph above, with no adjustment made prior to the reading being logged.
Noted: 10 in
